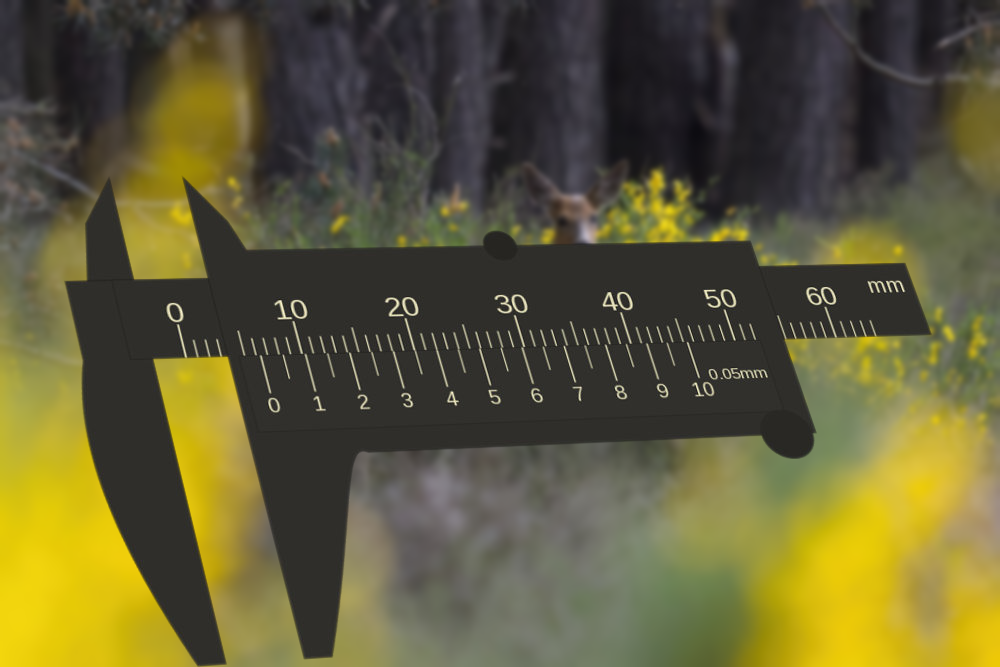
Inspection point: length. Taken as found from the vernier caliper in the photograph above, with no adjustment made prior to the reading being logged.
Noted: 6.4 mm
